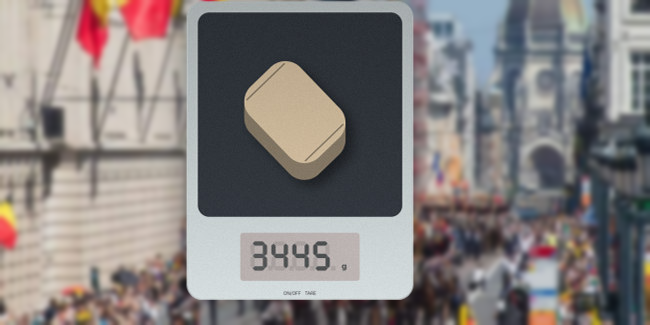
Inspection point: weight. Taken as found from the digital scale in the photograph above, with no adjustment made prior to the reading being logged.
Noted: 3445 g
